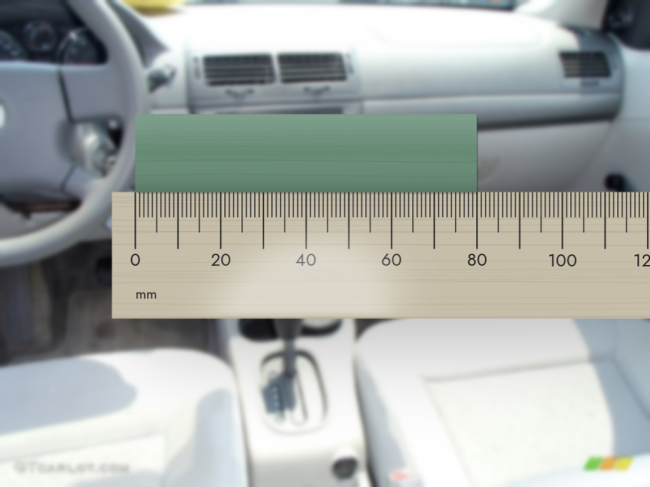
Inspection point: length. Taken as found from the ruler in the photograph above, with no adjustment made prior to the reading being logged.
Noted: 80 mm
